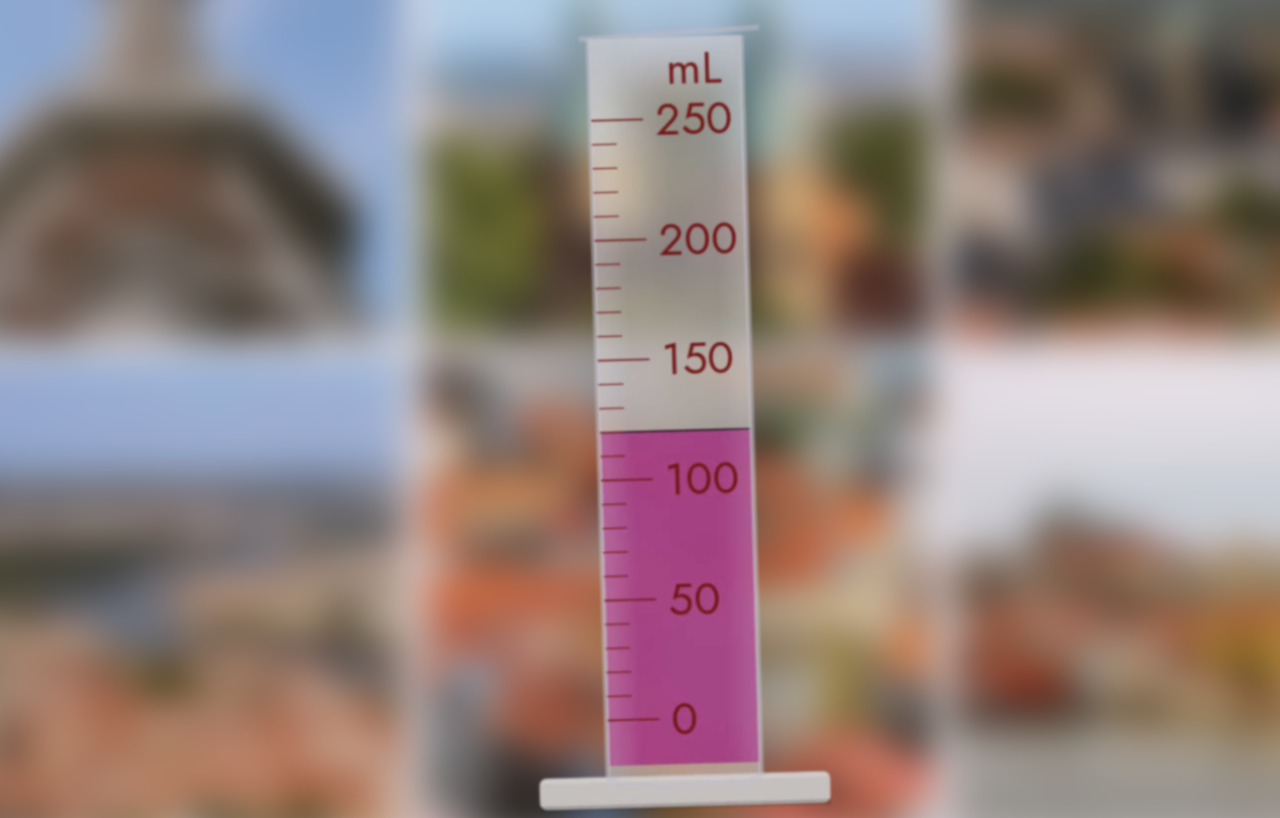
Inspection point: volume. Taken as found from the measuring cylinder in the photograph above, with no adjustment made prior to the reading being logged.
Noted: 120 mL
